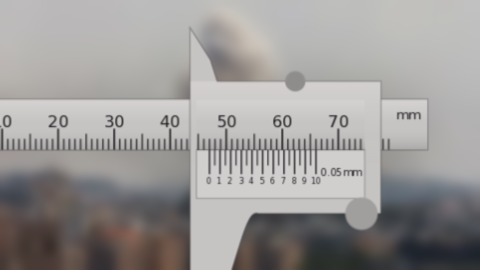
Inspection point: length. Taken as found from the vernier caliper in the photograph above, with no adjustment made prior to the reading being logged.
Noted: 47.0 mm
